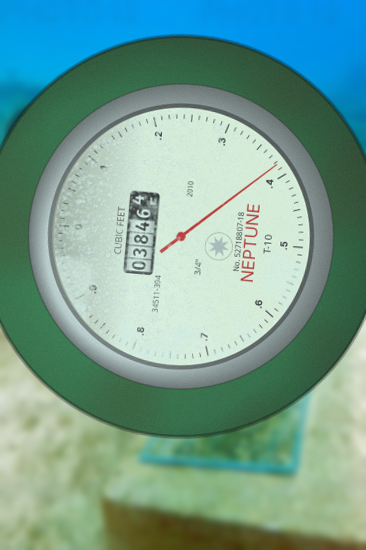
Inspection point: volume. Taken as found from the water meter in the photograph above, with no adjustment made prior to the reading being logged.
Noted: 38464.38 ft³
